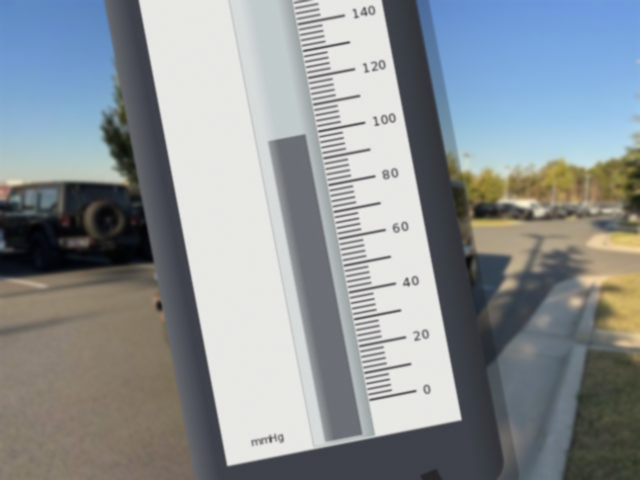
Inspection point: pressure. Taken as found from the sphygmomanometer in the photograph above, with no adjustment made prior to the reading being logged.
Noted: 100 mmHg
